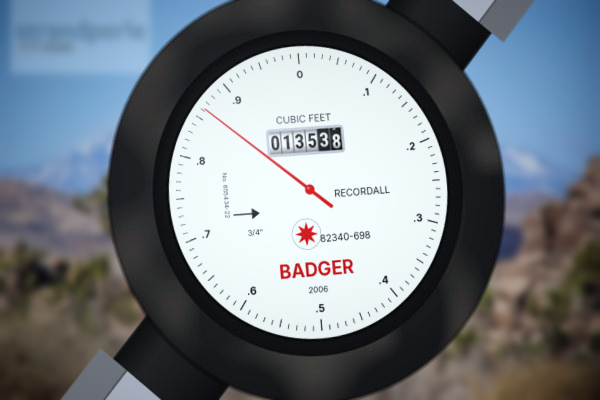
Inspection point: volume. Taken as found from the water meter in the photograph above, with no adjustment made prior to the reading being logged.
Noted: 13537.86 ft³
